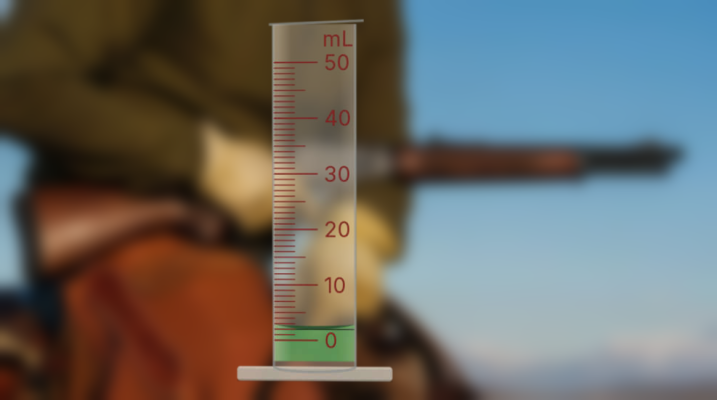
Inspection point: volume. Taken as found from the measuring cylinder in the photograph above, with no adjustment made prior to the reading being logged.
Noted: 2 mL
